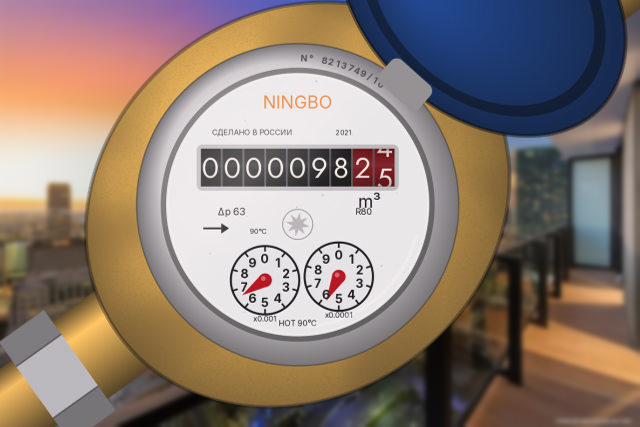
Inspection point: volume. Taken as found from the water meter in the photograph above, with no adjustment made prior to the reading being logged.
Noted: 98.2465 m³
